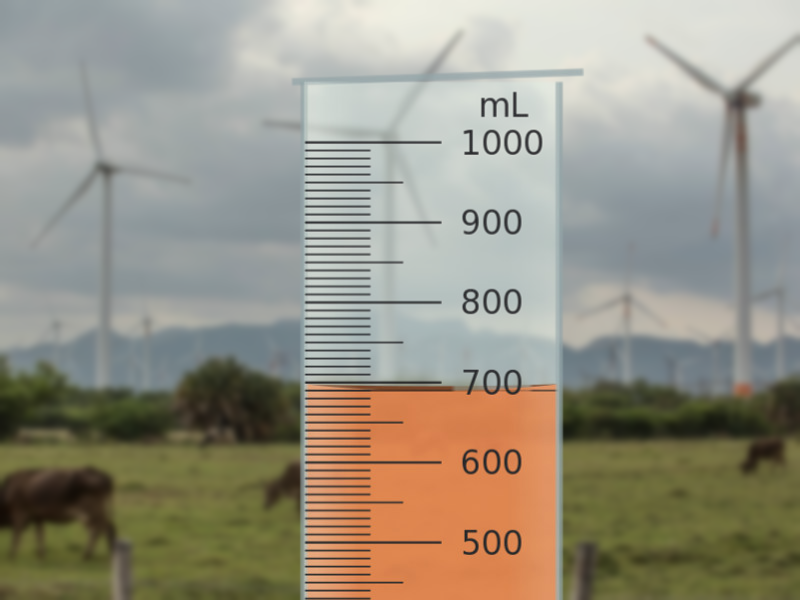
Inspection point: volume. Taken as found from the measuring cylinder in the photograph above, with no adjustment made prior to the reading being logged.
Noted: 690 mL
